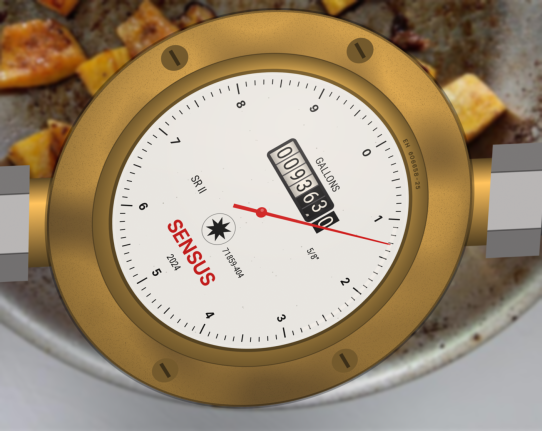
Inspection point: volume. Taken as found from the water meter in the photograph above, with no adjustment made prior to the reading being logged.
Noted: 93631.3 gal
